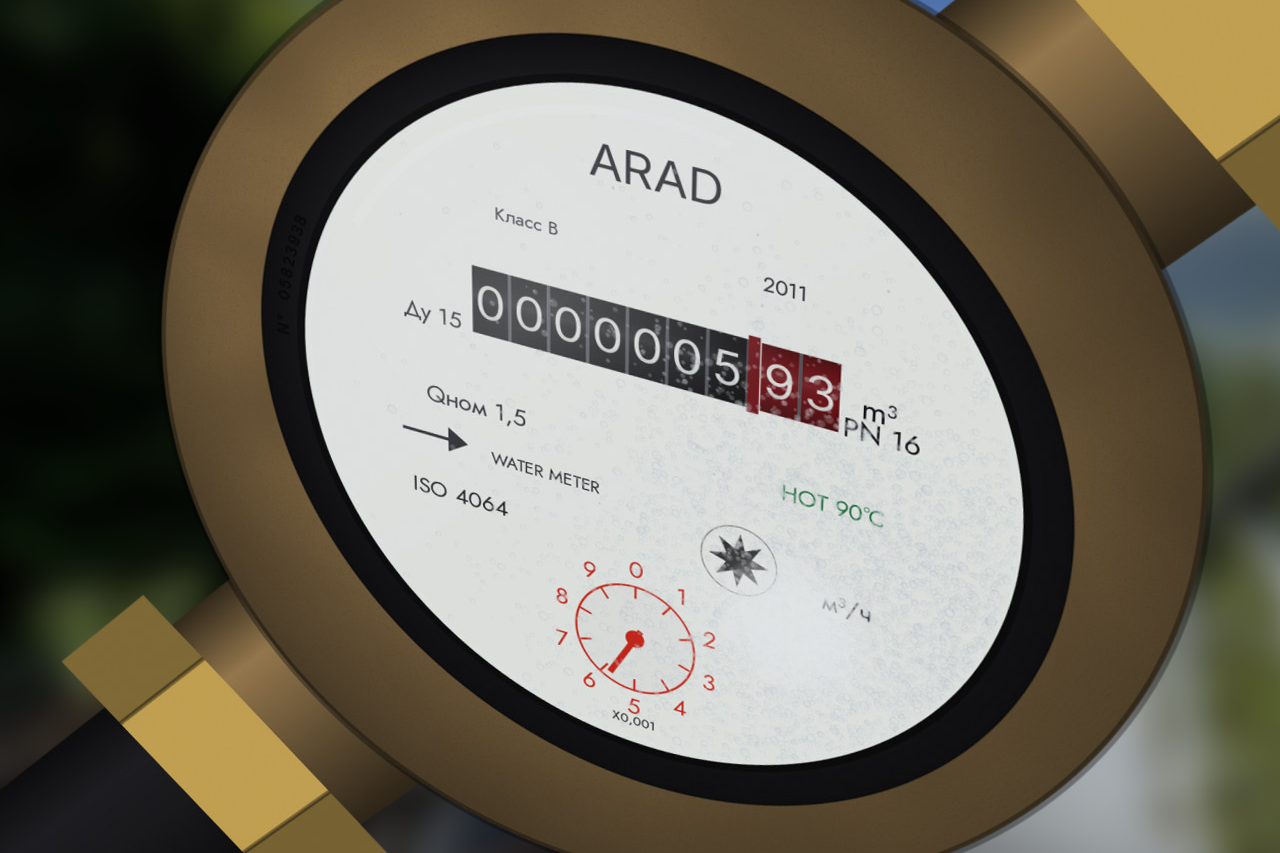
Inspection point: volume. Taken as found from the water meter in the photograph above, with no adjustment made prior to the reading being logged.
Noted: 5.935 m³
